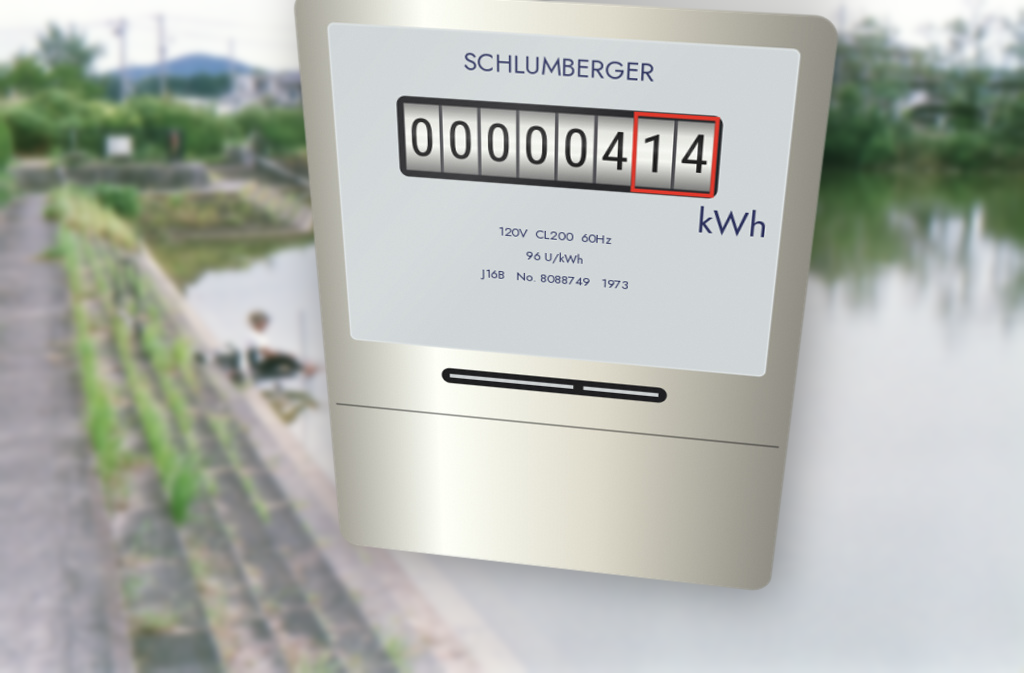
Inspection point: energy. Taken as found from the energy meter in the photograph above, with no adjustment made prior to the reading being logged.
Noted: 4.14 kWh
